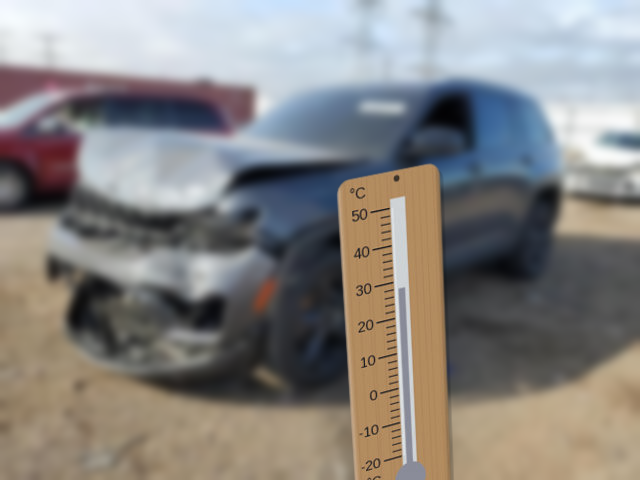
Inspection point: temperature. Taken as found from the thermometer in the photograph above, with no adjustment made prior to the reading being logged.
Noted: 28 °C
